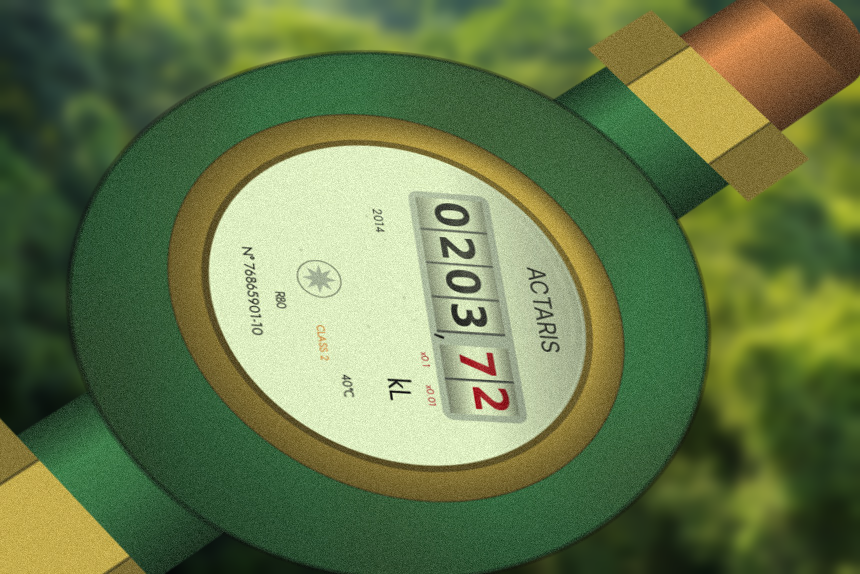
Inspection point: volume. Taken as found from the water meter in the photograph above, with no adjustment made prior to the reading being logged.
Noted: 203.72 kL
